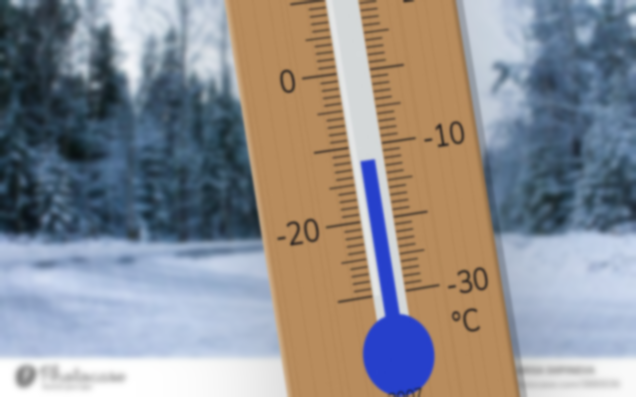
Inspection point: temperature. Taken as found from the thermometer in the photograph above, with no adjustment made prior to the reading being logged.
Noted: -12 °C
